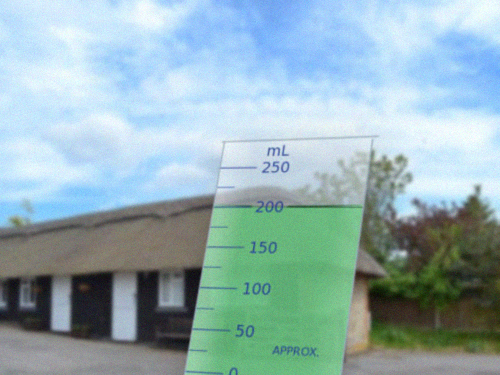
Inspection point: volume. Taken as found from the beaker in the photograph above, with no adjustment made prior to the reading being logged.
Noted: 200 mL
